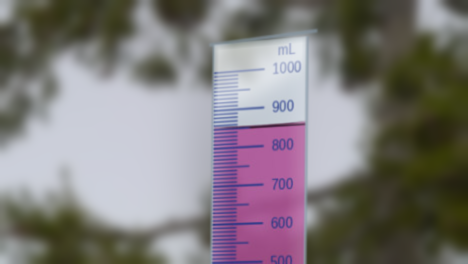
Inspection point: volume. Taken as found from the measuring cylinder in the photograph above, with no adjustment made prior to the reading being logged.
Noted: 850 mL
